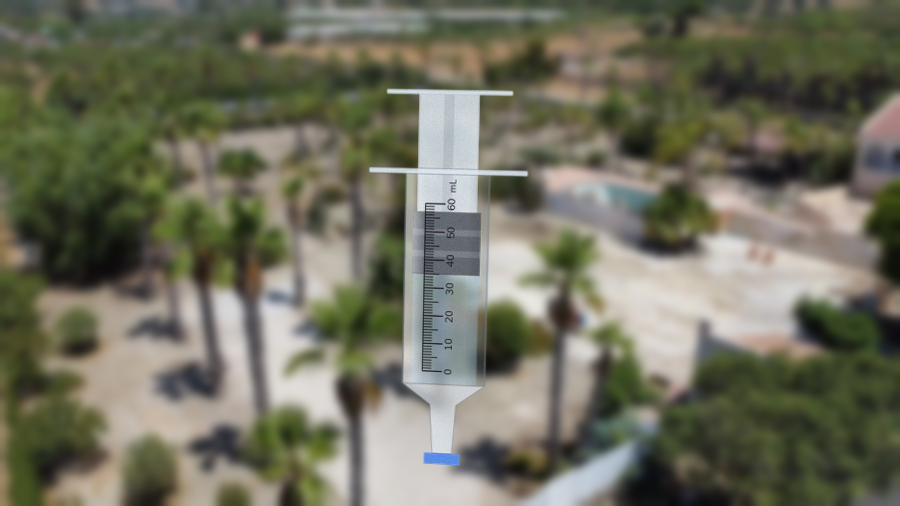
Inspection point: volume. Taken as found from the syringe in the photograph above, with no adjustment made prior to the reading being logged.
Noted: 35 mL
